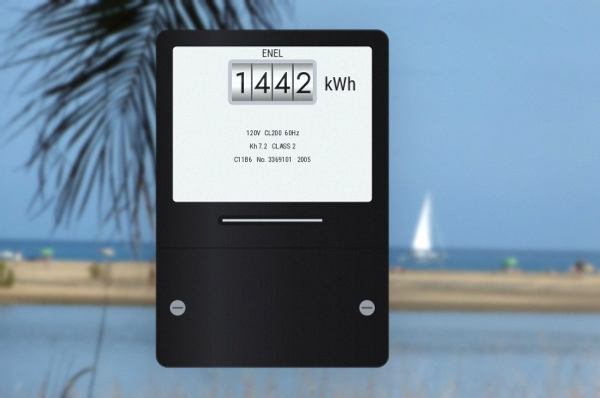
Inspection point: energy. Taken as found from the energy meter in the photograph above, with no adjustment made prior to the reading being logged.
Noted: 1442 kWh
